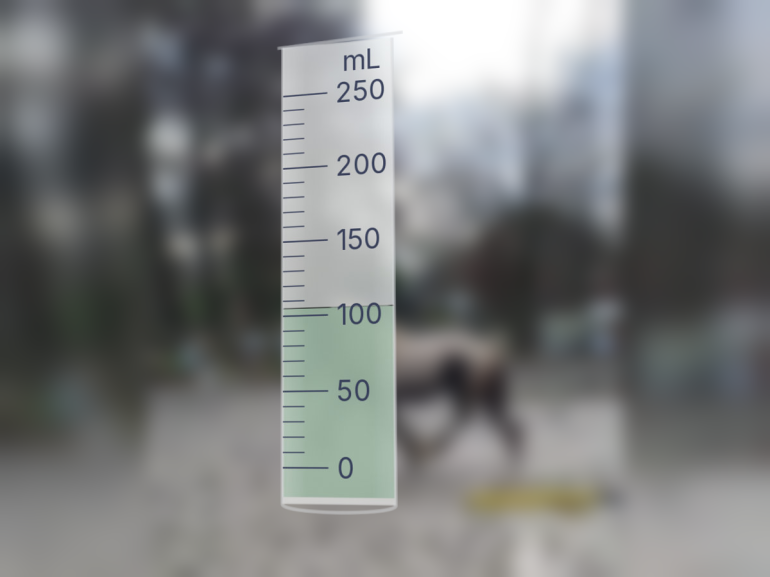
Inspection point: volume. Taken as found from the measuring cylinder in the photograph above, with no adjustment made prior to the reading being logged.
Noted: 105 mL
